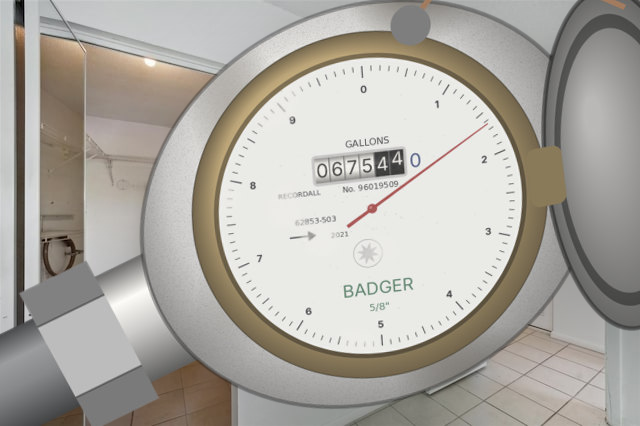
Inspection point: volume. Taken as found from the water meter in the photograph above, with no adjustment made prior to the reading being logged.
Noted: 675441.6 gal
